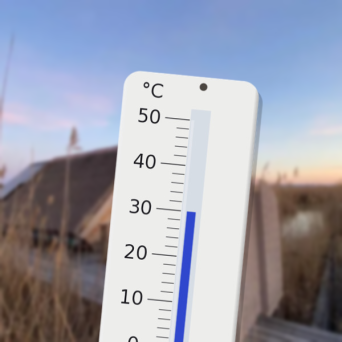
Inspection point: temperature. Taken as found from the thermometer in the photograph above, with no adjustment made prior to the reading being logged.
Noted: 30 °C
